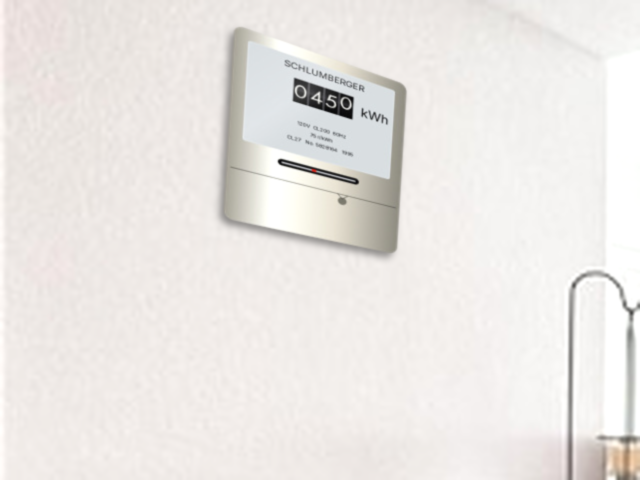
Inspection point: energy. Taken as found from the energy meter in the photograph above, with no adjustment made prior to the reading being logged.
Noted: 450 kWh
